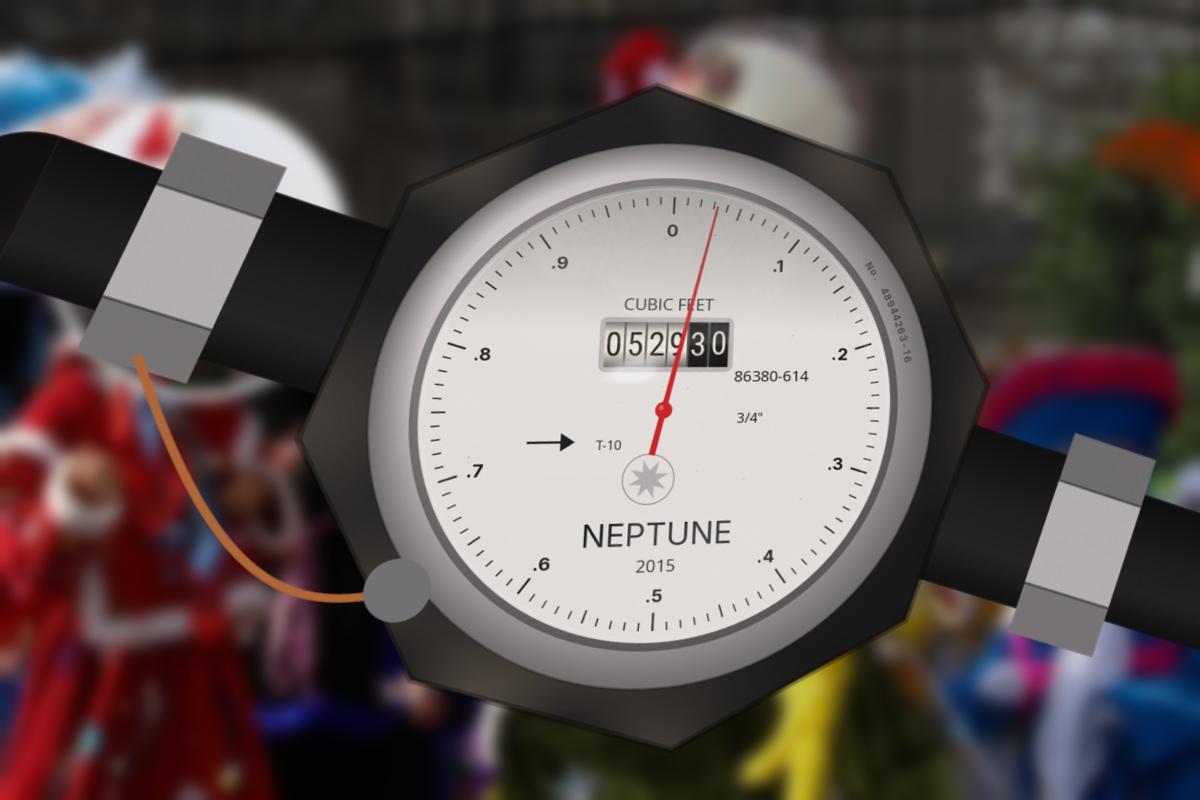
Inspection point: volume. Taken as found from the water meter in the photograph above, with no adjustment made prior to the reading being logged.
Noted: 52930.03 ft³
